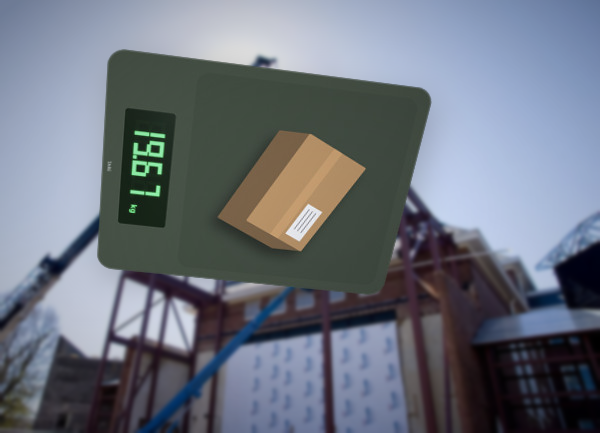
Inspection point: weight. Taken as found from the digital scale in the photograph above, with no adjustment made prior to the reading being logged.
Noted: 19.67 kg
